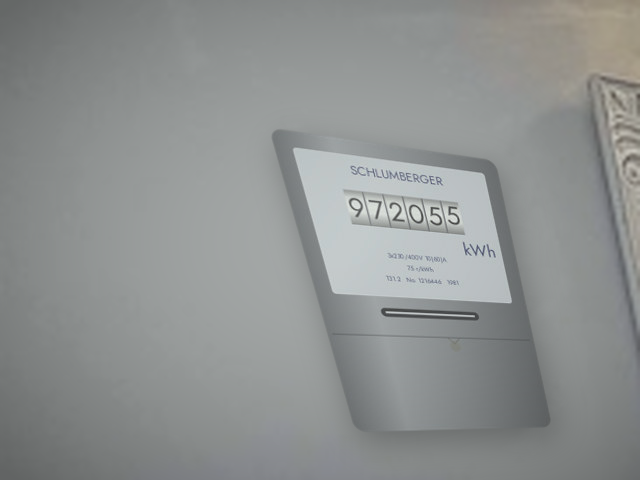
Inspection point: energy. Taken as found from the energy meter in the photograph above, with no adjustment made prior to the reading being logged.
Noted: 972055 kWh
